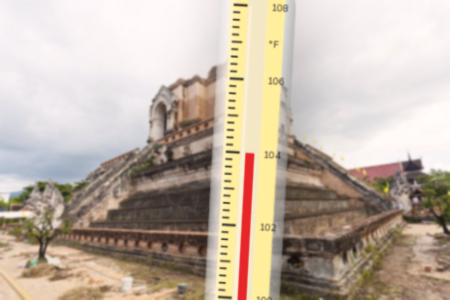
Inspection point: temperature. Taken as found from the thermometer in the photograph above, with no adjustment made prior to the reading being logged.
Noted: 104 °F
